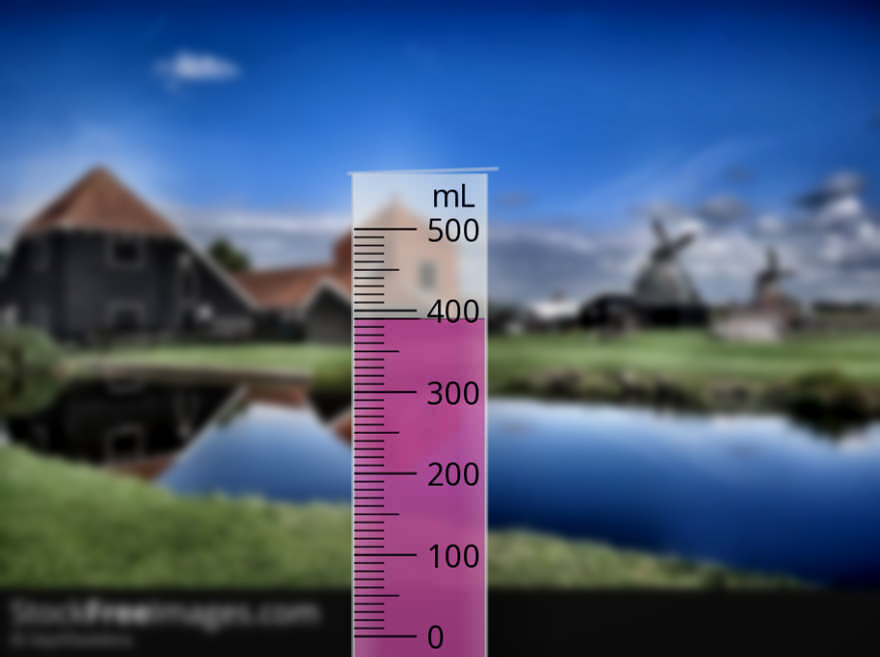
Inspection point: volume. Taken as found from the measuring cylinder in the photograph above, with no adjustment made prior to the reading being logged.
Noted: 390 mL
